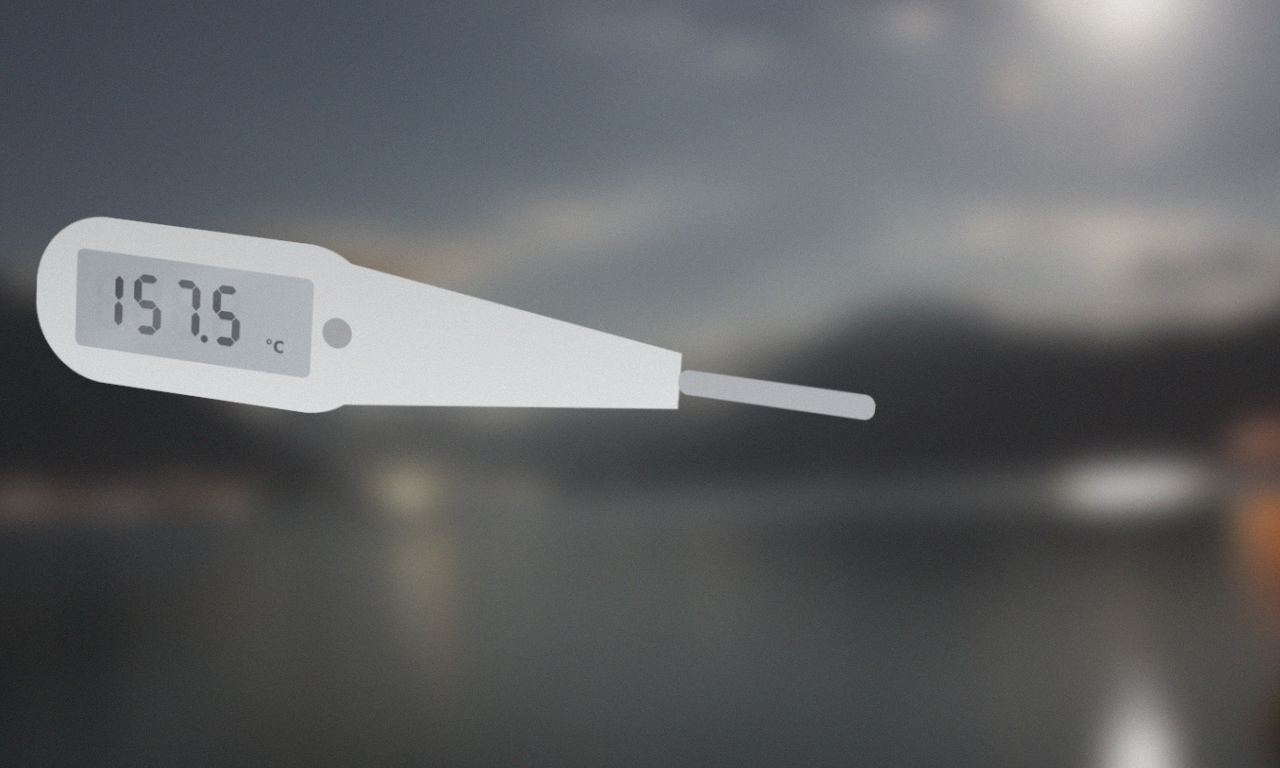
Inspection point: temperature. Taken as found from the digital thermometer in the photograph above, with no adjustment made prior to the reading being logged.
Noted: 157.5 °C
